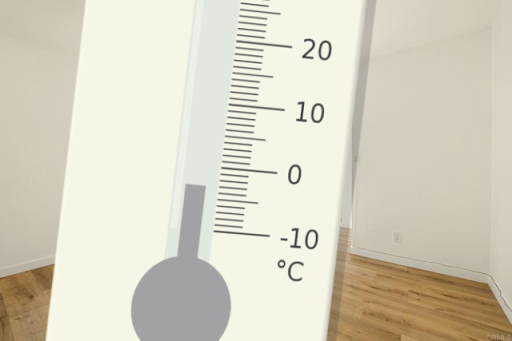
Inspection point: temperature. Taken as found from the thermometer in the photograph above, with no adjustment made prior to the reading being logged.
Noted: -3 °C
